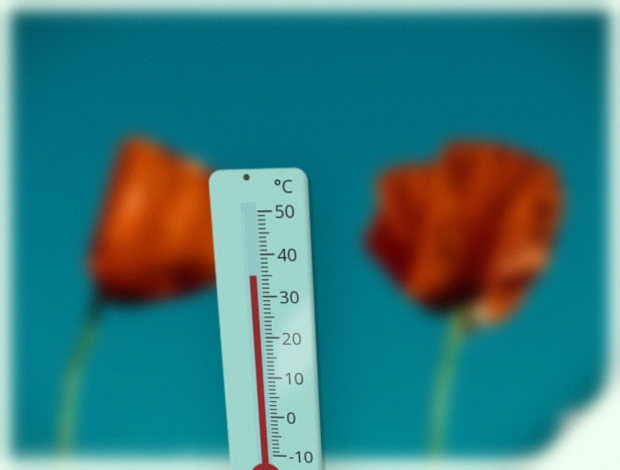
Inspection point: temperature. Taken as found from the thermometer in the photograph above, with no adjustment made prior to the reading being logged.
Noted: 35 °C
